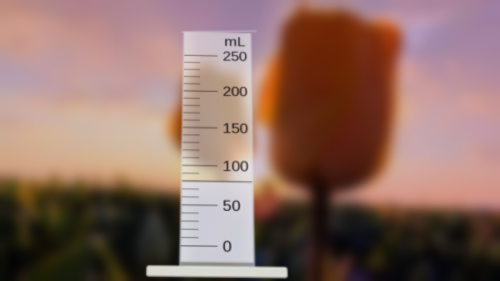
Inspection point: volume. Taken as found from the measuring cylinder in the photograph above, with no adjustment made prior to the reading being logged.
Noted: 80 mL
